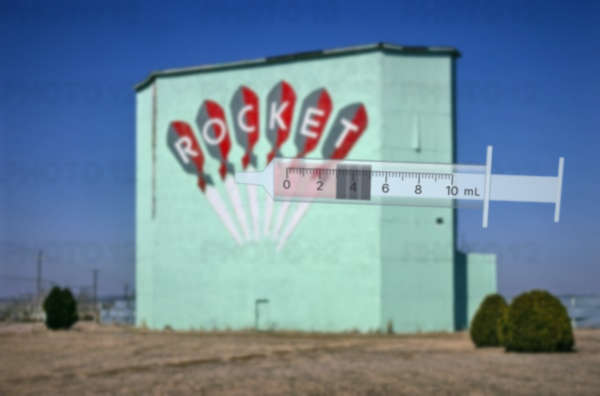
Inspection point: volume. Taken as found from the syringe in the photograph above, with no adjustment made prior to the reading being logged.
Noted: 3 mL
